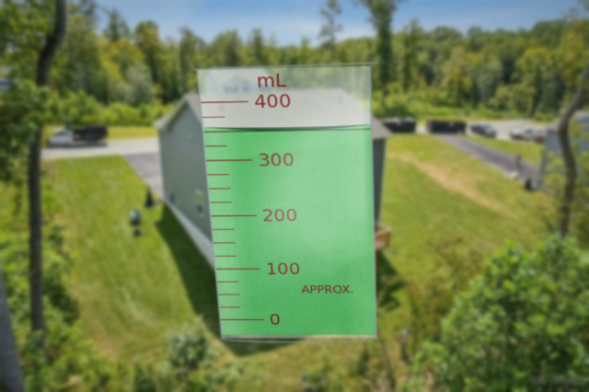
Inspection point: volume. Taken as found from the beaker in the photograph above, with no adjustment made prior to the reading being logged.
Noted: 350 mL
